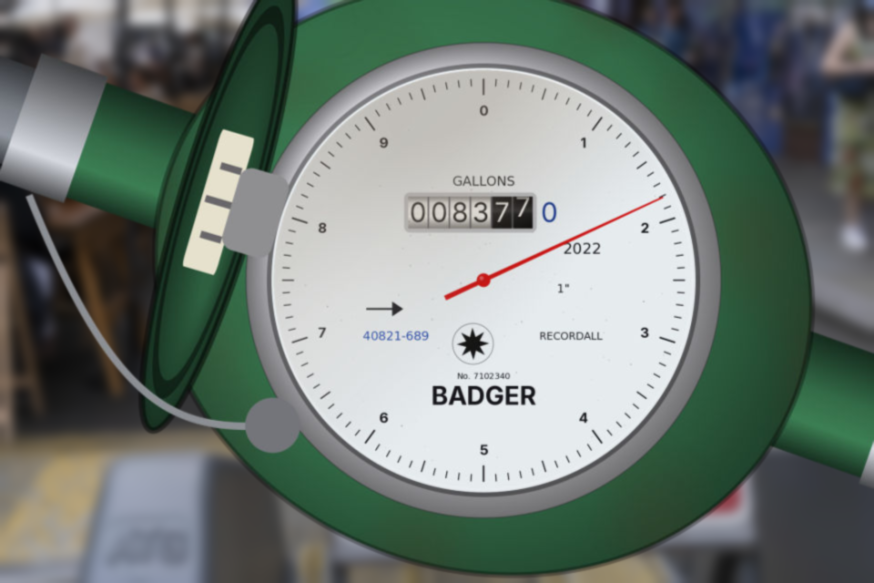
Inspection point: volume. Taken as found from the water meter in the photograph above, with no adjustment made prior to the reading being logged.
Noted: 83771.8 gal
